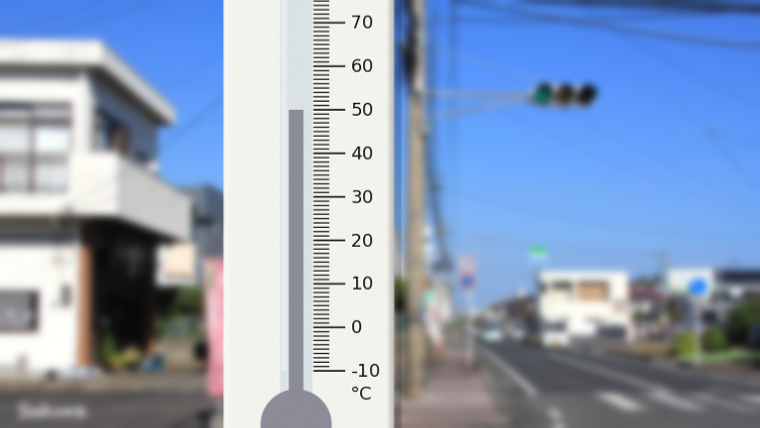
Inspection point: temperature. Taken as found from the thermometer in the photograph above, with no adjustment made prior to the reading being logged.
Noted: 50 °C
